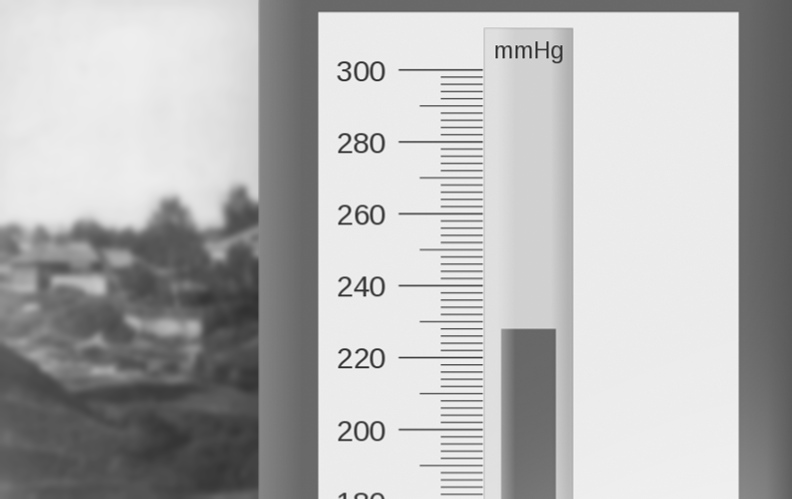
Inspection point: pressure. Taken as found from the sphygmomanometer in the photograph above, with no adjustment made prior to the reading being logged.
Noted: 228 mmHg
